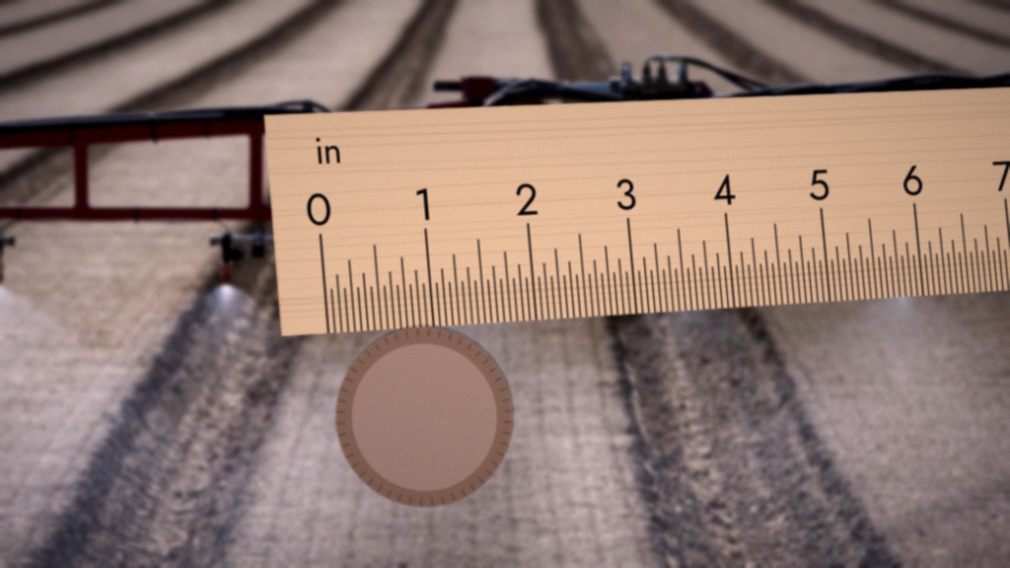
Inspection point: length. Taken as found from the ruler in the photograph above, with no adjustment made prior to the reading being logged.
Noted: 1.6875 in
